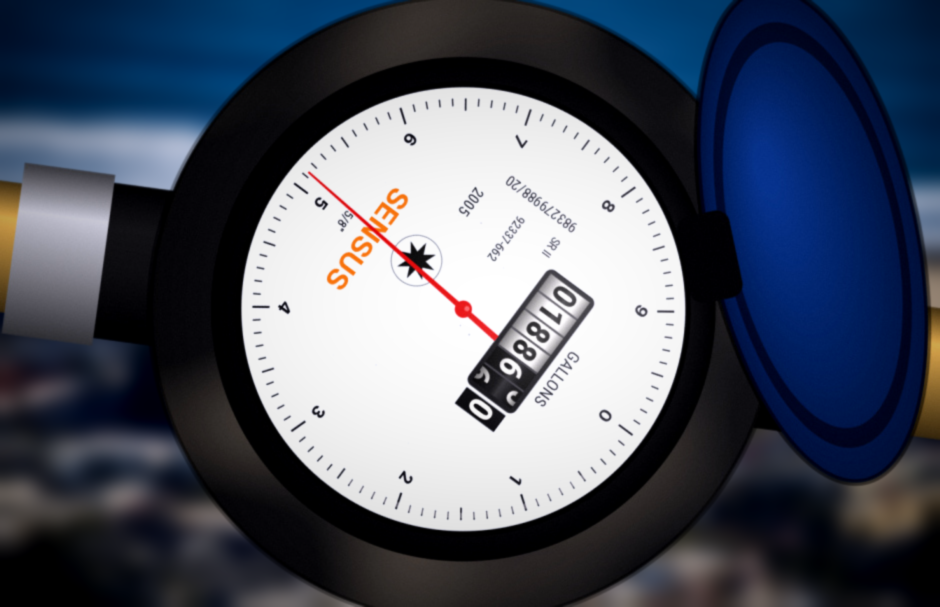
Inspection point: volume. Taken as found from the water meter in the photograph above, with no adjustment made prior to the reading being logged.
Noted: 188655.1 gal
